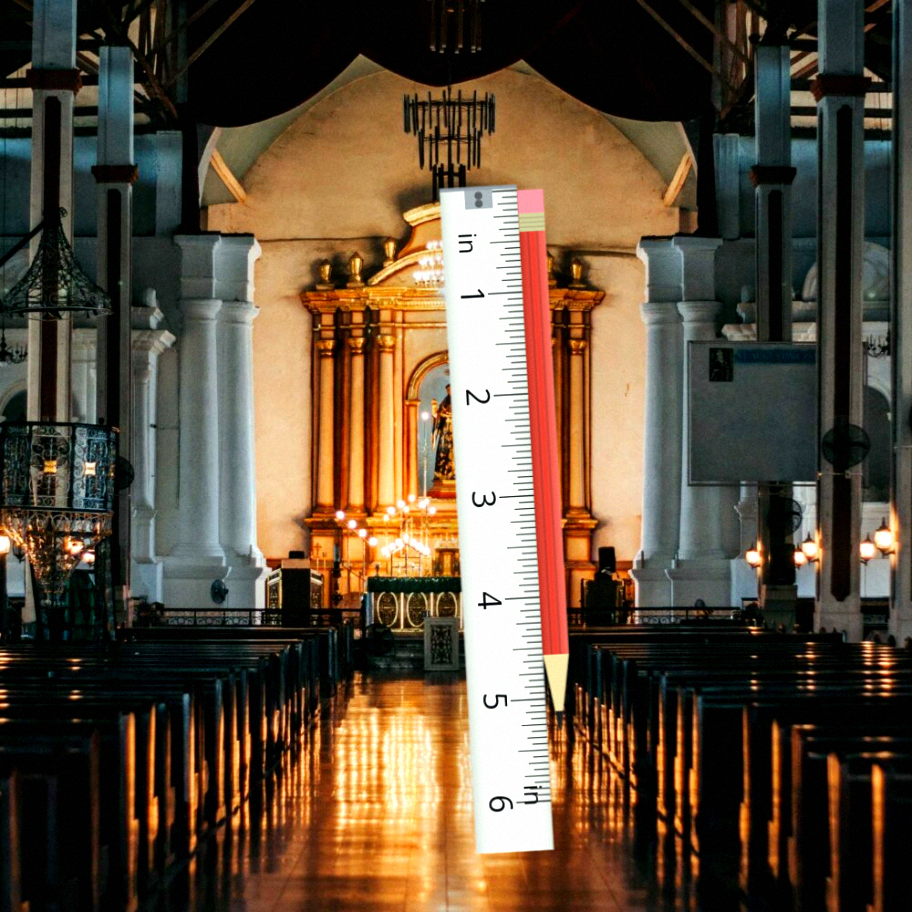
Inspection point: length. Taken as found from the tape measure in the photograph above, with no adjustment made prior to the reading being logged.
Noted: 5.3125 in
